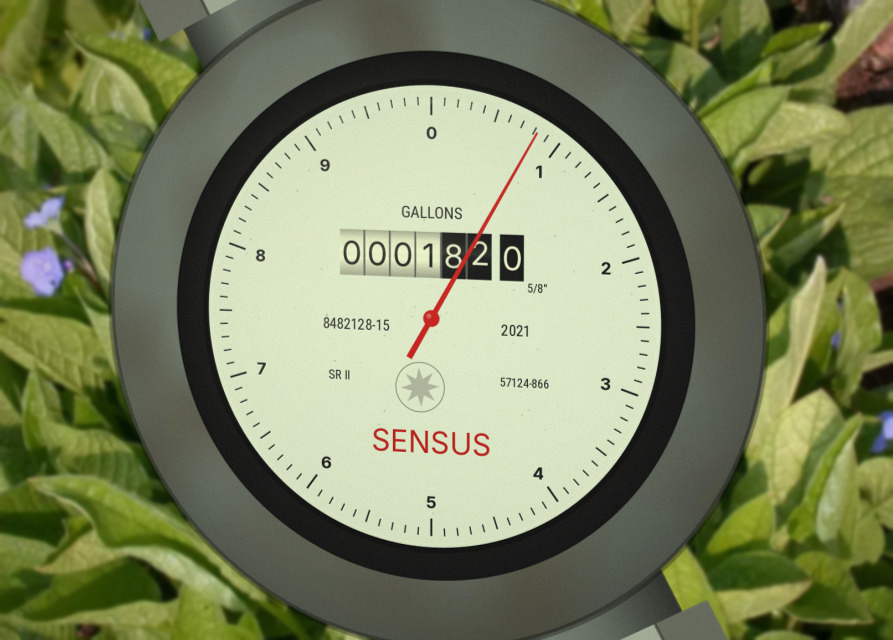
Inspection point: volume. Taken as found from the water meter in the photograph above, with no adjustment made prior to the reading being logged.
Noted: 1820.8 gal
